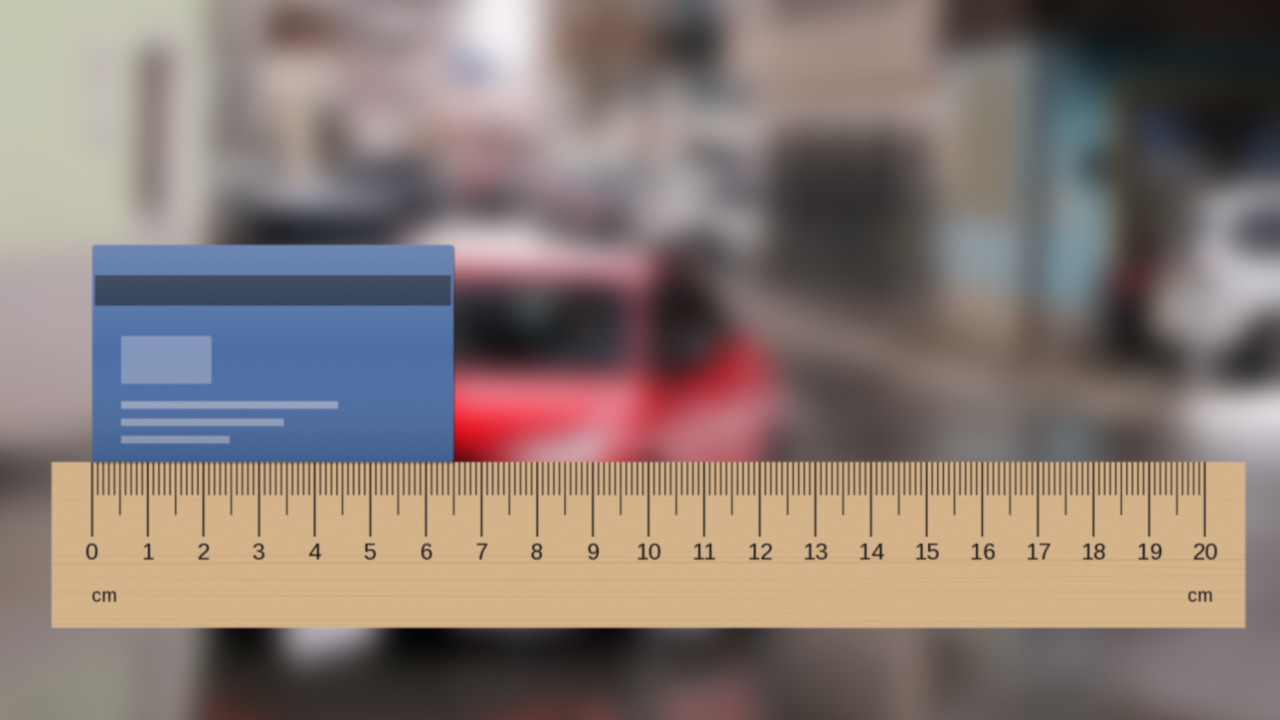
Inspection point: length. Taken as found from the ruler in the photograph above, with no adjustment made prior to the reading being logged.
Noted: 6.5 cm
